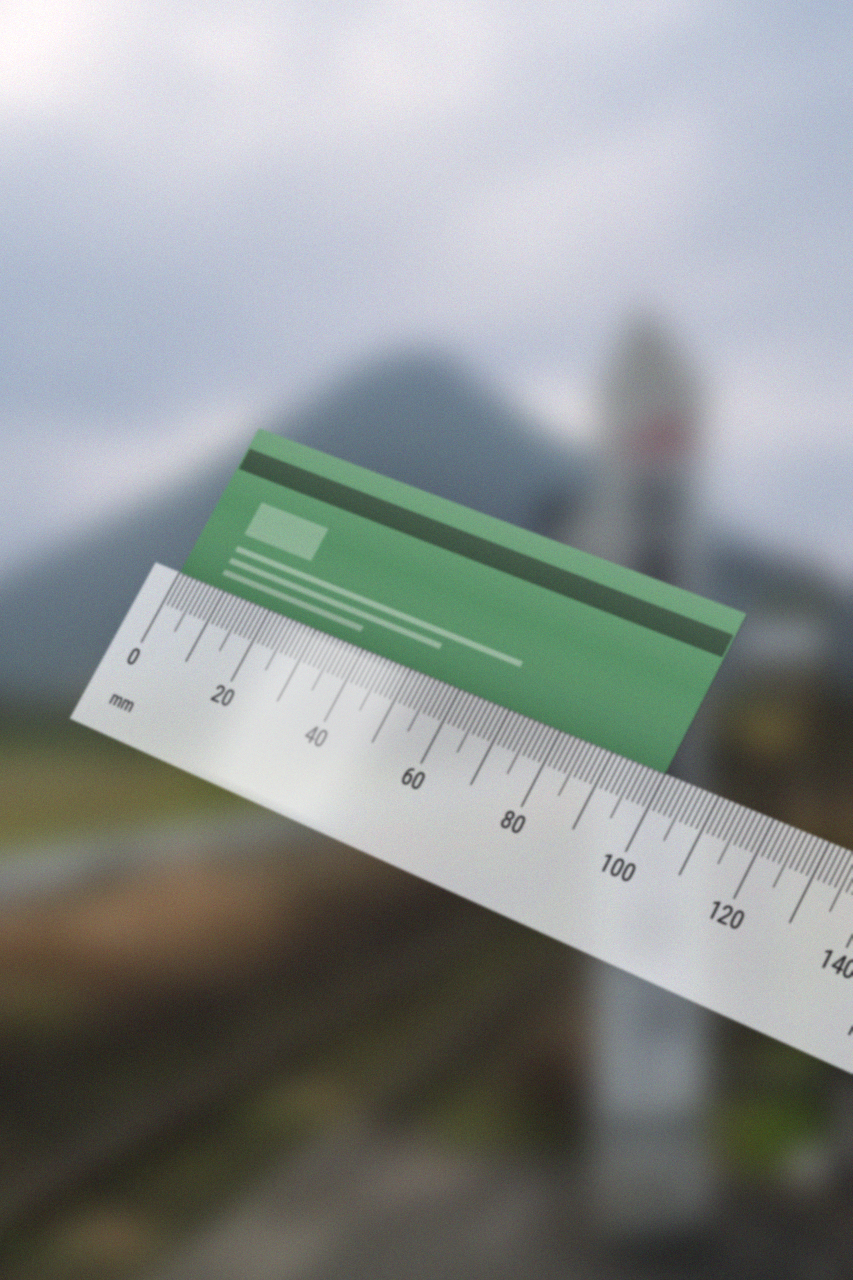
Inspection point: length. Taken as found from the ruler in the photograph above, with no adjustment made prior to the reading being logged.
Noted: 100 mm
